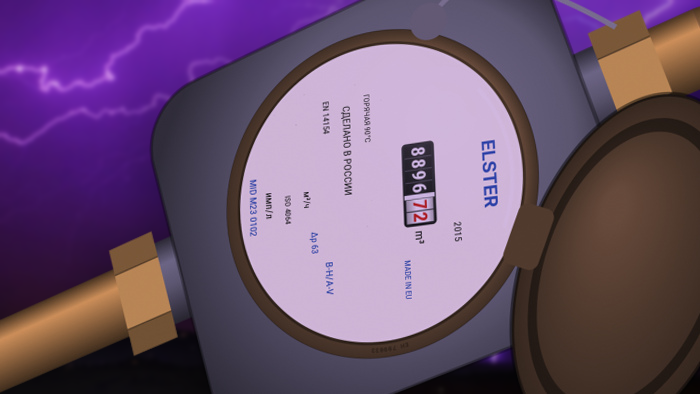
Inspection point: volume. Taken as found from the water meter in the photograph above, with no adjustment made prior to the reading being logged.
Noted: 8896.72 m³
